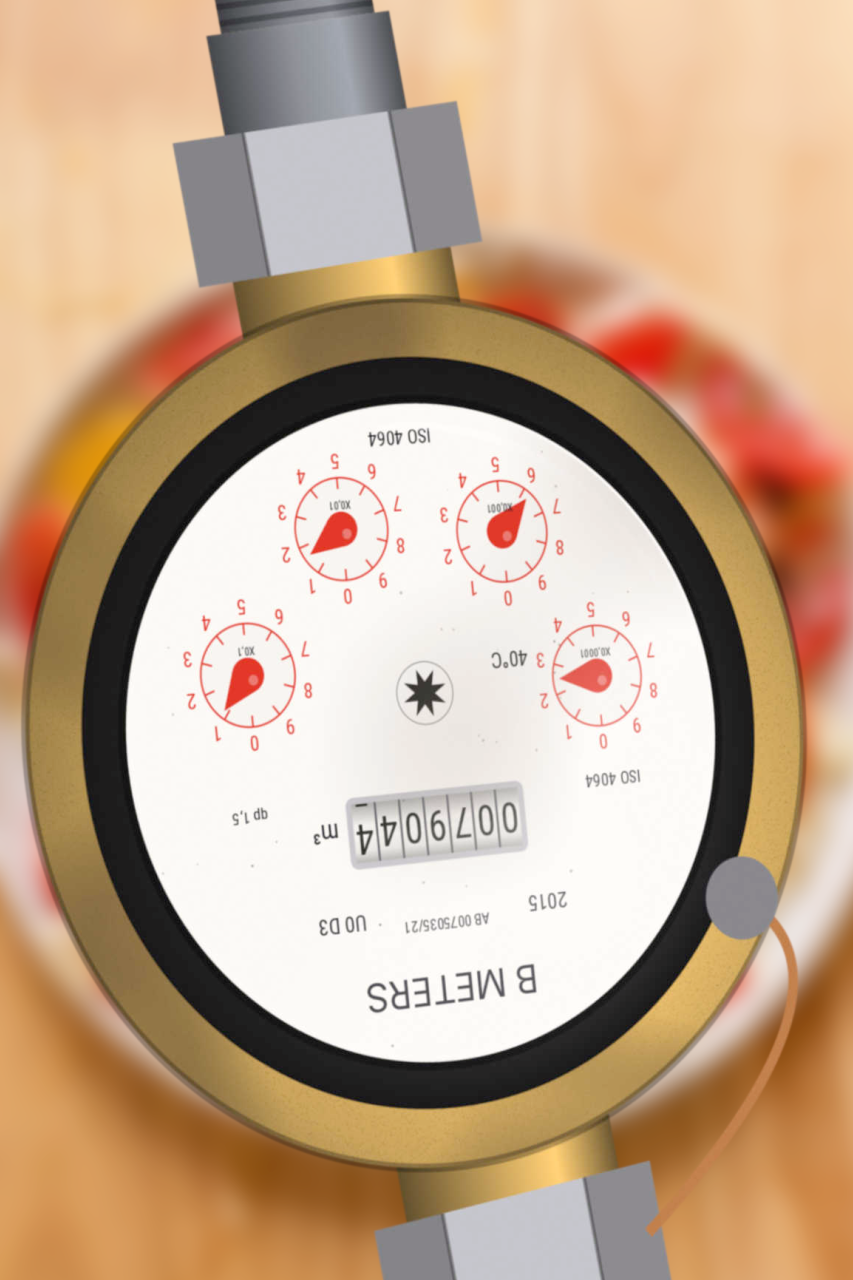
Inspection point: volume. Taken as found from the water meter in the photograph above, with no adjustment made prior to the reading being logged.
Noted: 79044.1162 m³
